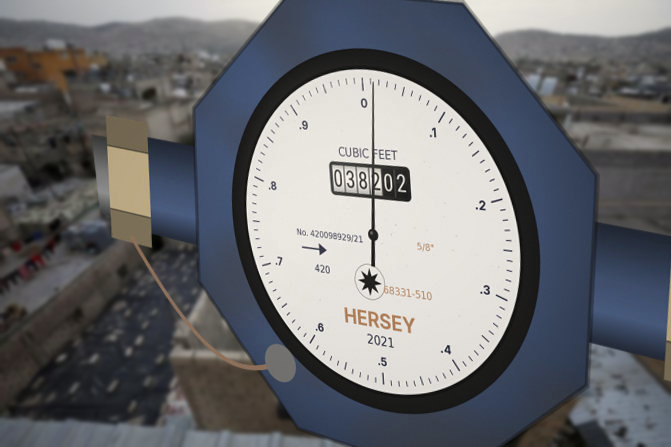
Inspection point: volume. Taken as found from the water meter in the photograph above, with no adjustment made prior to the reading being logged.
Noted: 38202.01 ft³
